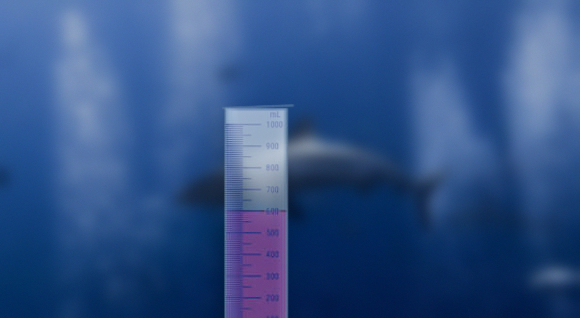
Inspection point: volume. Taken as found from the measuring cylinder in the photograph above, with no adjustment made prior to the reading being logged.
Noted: 600 mL
